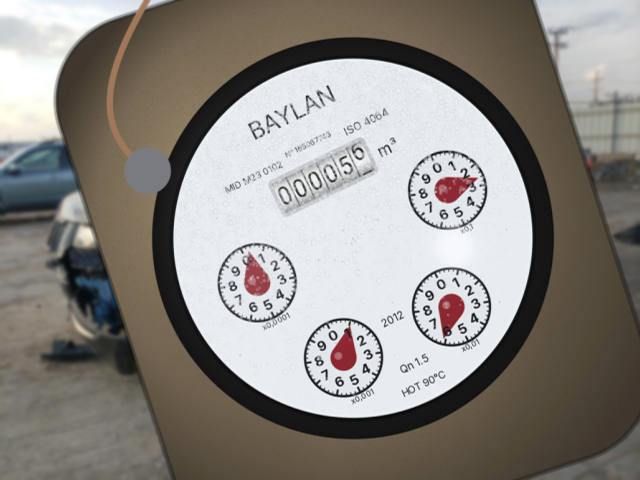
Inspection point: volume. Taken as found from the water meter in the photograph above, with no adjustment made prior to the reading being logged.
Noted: 56.2610 m³
